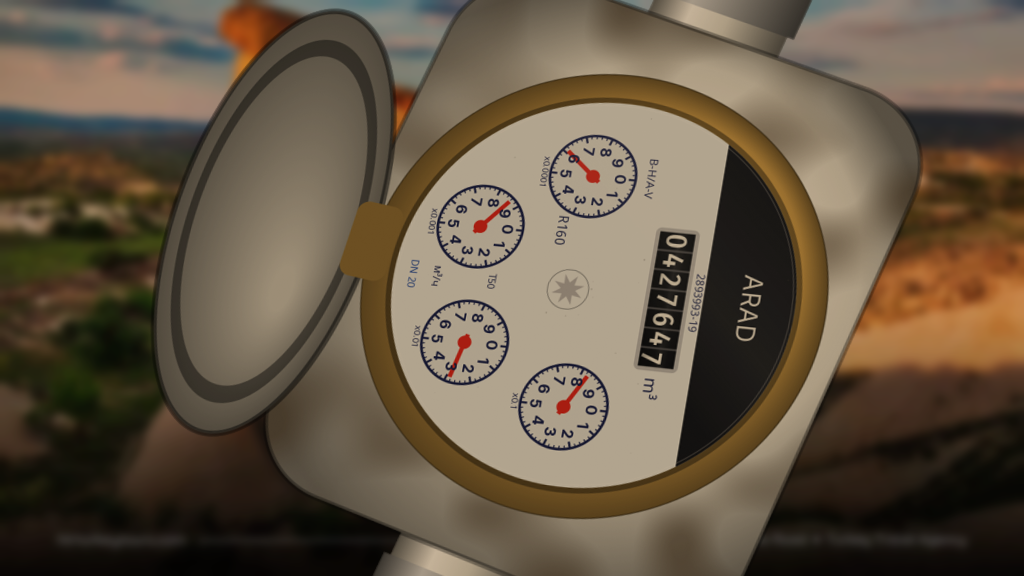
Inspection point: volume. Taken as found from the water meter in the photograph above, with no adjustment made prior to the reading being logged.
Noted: 427646.8286 m³
